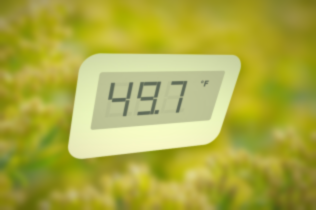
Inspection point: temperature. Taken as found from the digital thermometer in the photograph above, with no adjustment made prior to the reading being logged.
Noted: 49.7 °F
